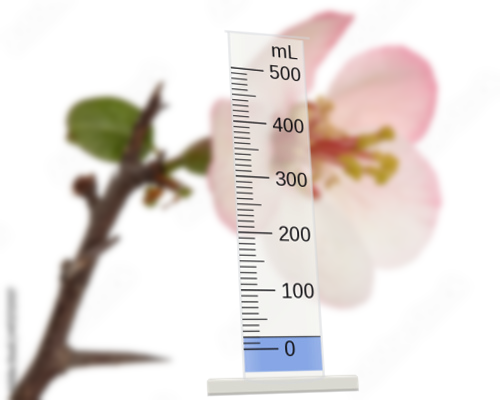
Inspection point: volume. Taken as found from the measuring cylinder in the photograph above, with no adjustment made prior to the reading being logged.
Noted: 20 mL
